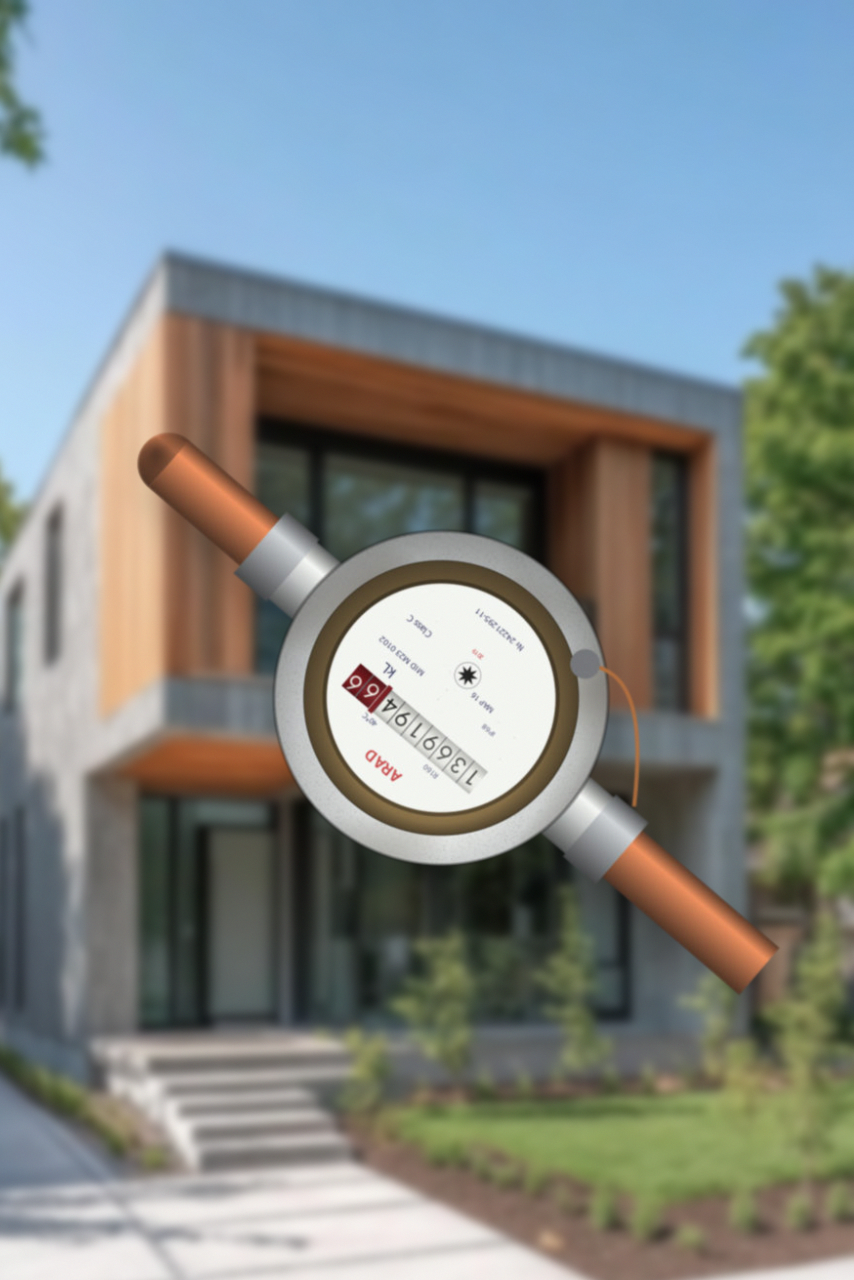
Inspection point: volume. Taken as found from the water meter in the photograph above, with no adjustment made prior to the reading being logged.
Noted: 1369194.66 kL
